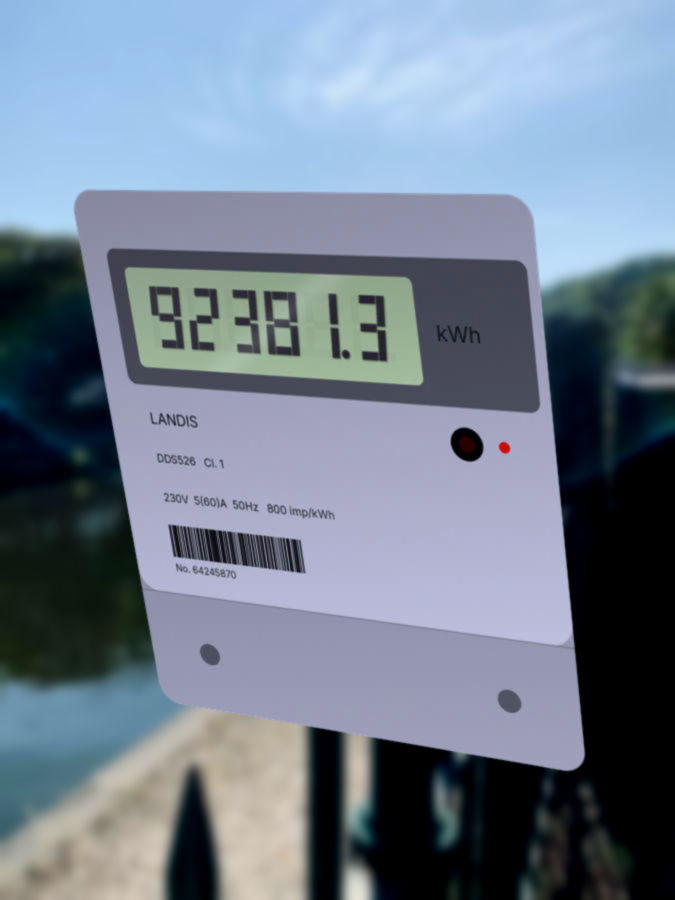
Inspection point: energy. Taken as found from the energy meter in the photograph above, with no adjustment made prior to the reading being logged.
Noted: 92381.3 kWh
